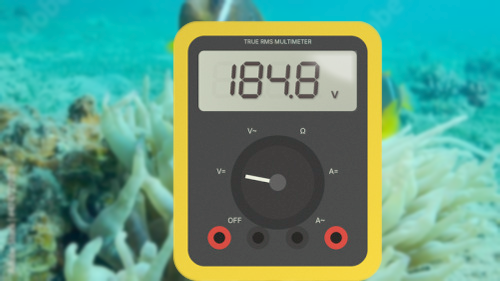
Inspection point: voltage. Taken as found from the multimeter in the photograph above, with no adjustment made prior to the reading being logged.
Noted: 184.8 V
